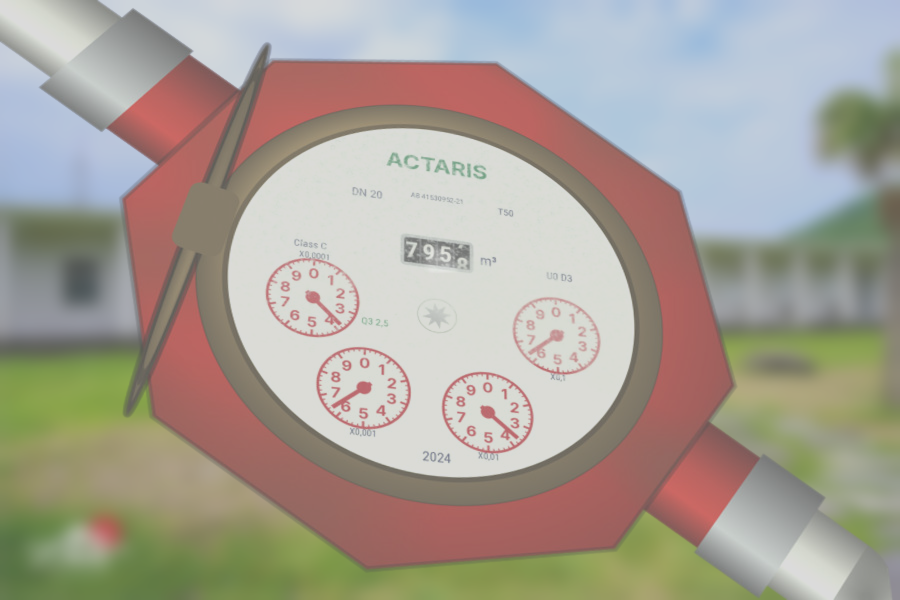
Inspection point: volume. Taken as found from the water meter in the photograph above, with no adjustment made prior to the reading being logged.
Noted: 7957.6363 m³
